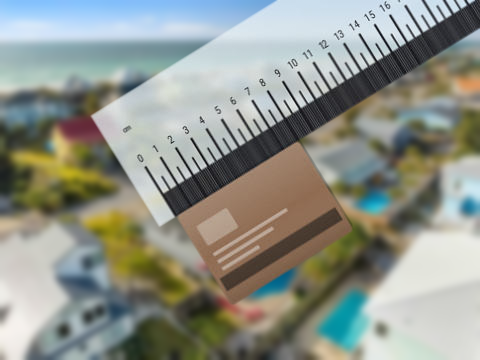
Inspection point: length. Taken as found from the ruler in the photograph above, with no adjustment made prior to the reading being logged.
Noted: 8 cm
